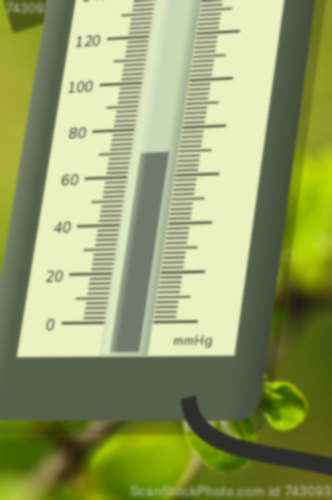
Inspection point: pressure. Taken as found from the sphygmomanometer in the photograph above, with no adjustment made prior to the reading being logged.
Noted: 70 mmHg
